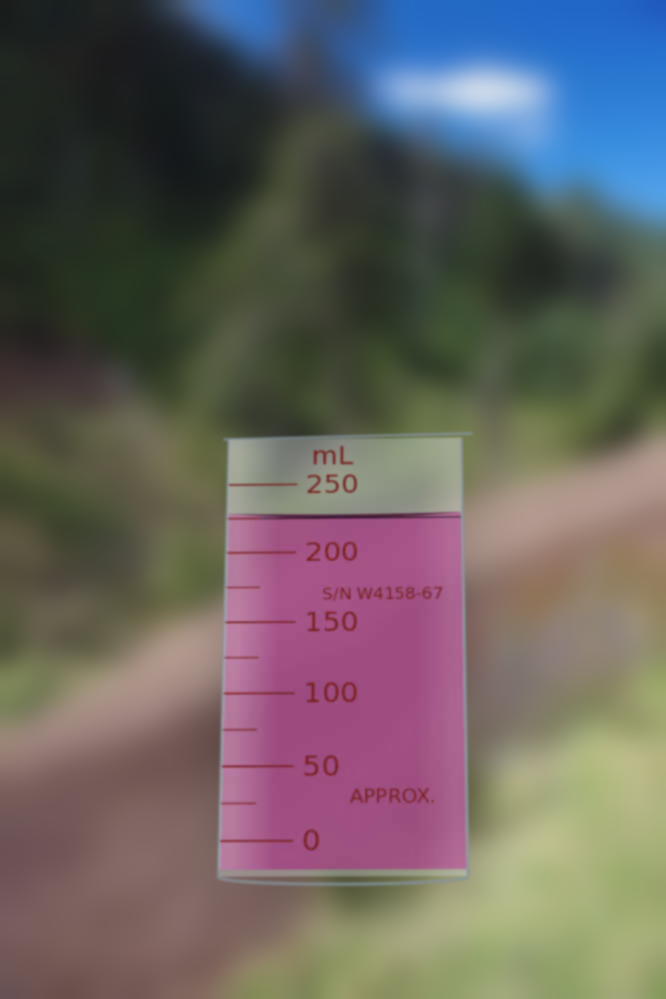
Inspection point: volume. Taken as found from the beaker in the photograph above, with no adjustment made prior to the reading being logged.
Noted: 225 mL
